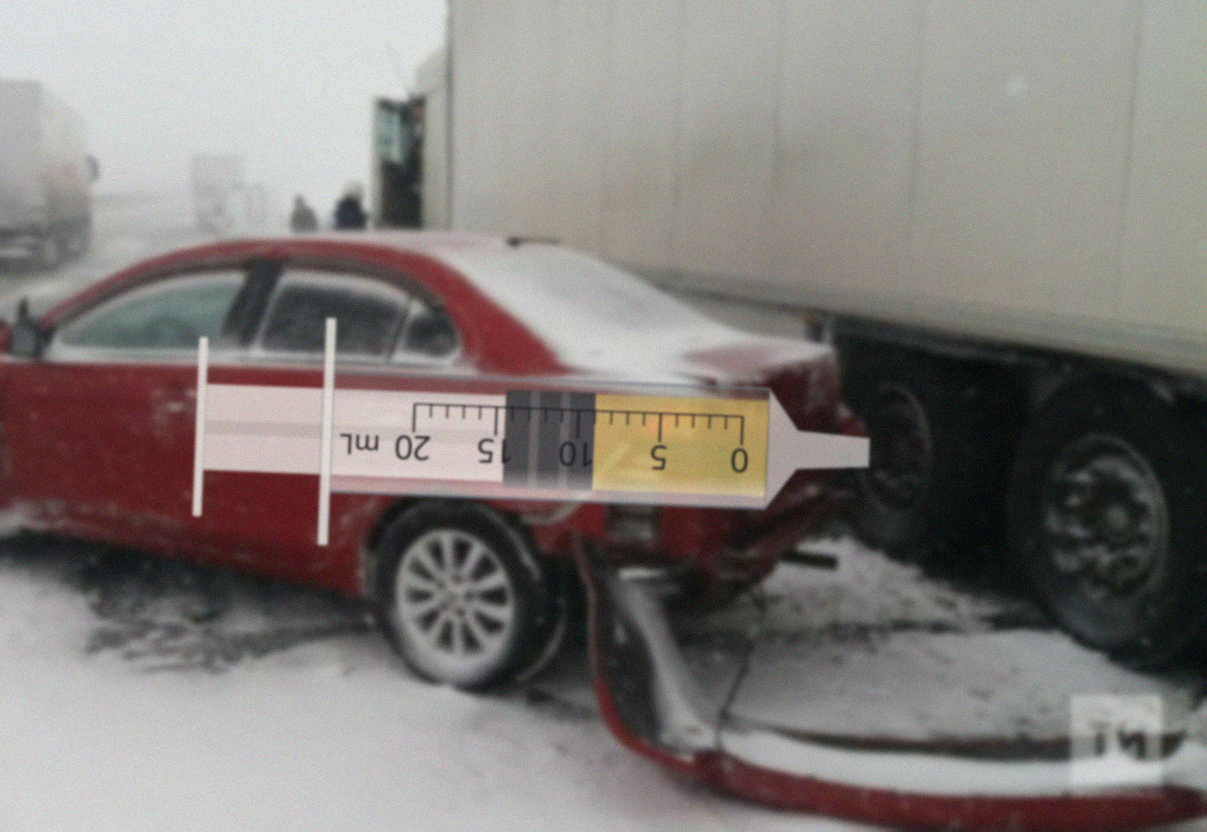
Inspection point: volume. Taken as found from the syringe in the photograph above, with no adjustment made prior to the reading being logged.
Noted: 9 mL
